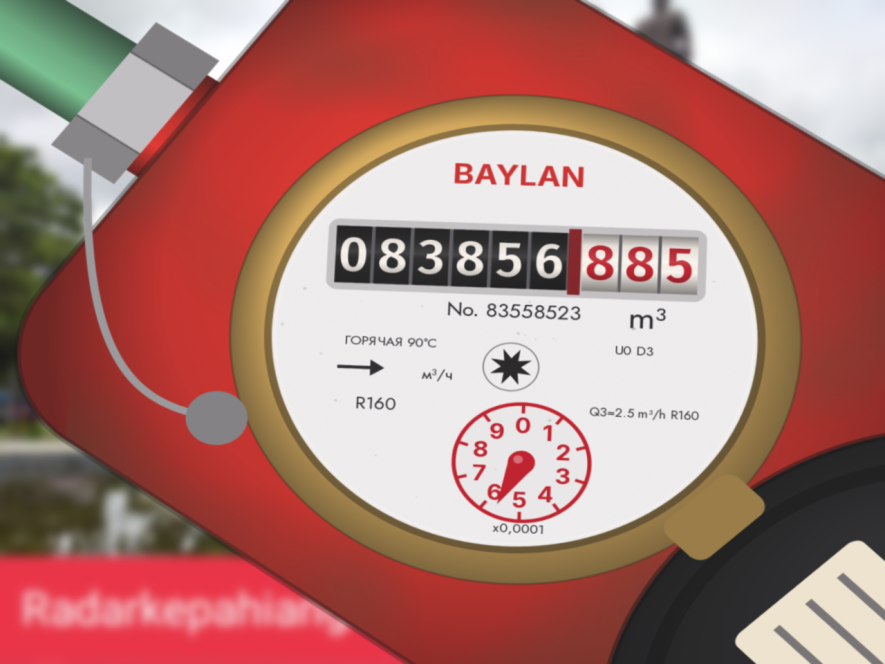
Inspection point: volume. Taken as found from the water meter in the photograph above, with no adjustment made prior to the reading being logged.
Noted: 83856.8855 m³
